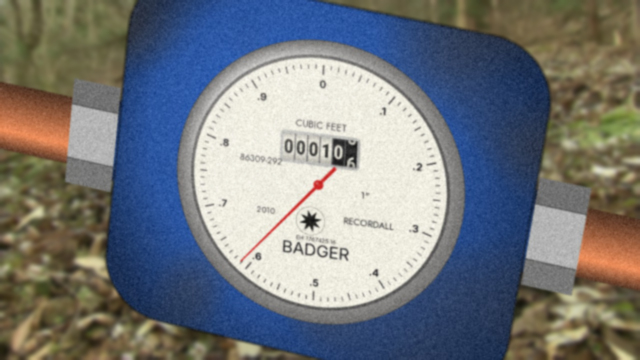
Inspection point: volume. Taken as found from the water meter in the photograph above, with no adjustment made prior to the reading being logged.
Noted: 105.61 ft³
